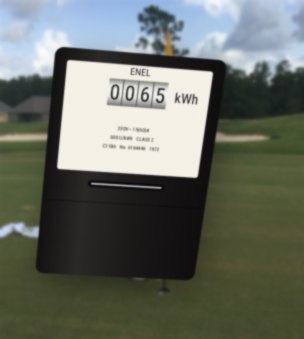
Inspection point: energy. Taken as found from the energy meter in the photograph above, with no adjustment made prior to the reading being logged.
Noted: 65 kWh
